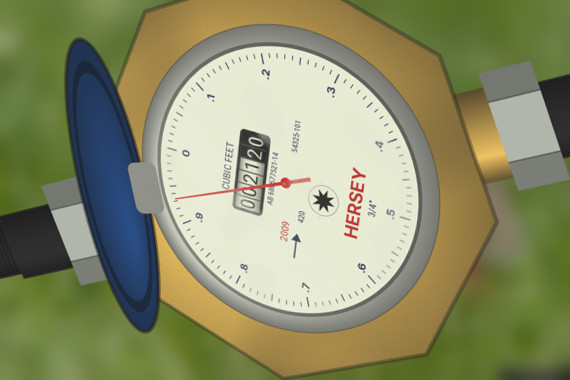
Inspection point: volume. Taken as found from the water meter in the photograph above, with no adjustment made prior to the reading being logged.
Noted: 2119.93 ft³
